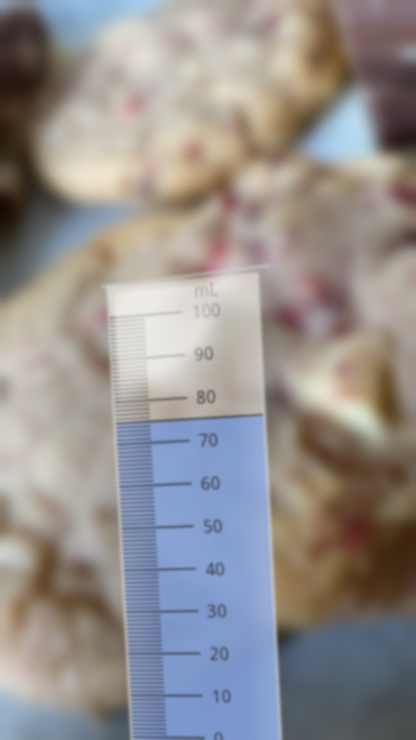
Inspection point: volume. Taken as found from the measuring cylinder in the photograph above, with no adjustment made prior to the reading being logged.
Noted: 75 mL
